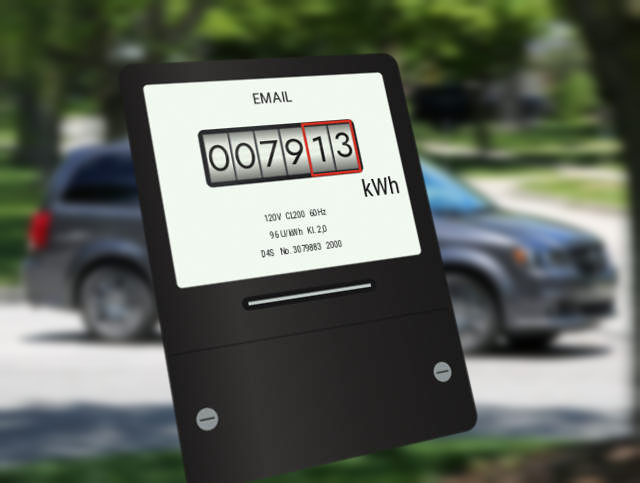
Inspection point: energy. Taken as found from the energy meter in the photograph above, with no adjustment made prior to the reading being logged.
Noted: 79.13 kWh
